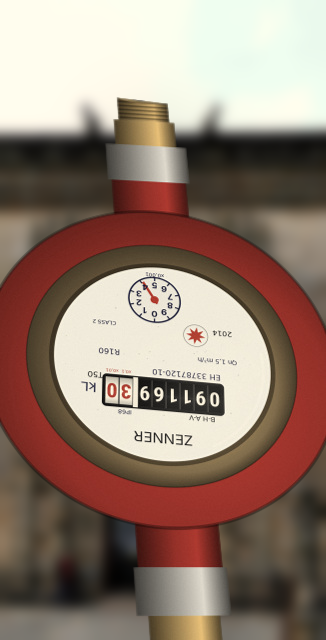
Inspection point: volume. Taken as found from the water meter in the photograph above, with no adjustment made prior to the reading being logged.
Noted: 91169.304 kL
